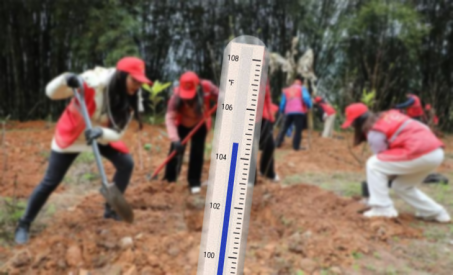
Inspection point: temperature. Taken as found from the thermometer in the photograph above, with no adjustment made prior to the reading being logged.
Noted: 104.6 °F
